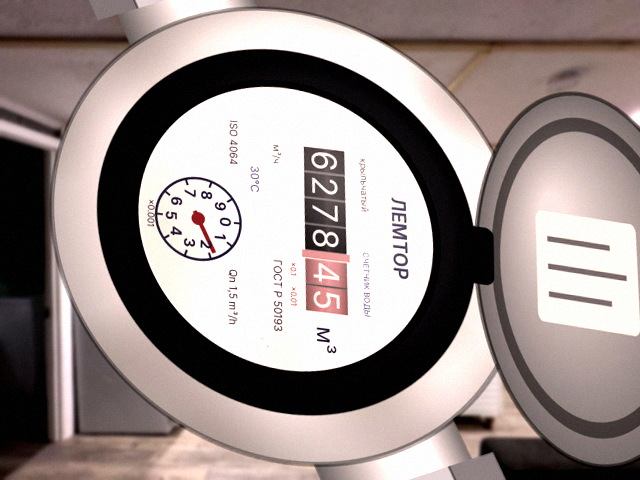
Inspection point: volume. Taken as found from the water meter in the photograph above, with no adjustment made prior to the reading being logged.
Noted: 6278.451 m³
